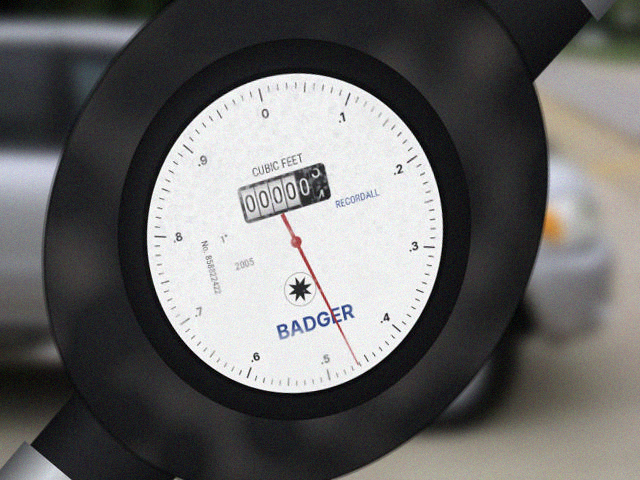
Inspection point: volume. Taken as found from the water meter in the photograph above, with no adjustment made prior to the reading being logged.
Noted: 3.46 ft³
